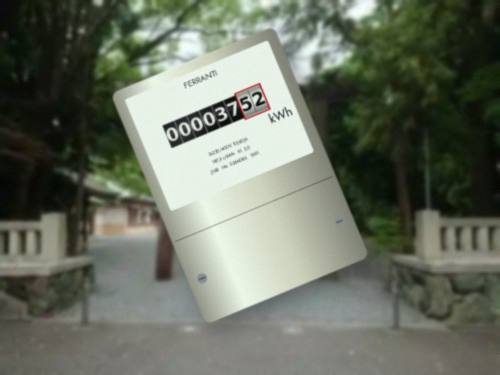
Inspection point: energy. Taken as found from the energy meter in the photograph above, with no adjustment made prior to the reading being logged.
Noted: 37.52 kWh
